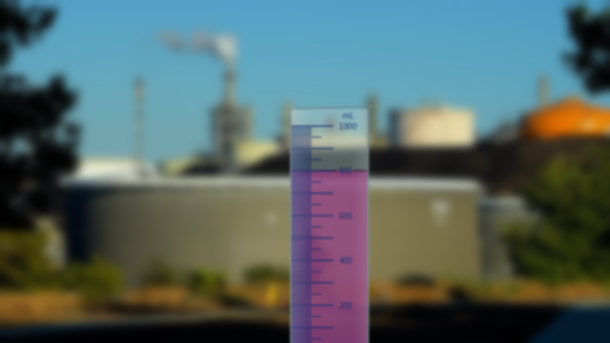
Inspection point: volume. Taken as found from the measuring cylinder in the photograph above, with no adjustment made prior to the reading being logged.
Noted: 800 mL
